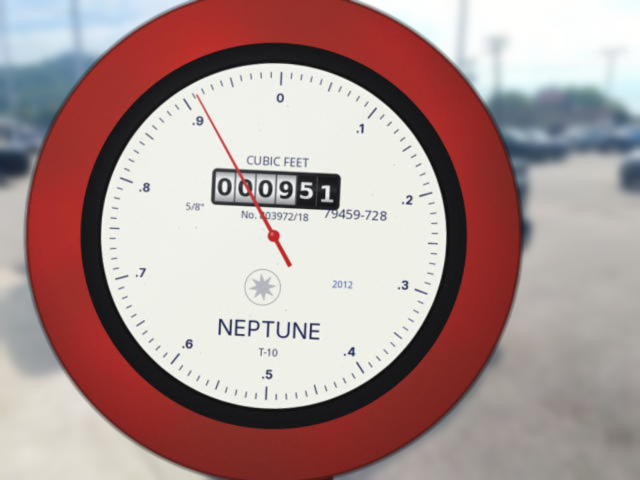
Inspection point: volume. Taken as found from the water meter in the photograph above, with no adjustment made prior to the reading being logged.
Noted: 950.91 ft³
